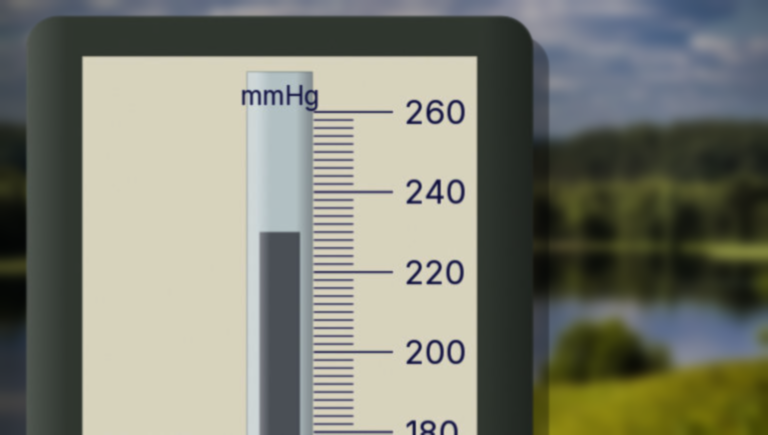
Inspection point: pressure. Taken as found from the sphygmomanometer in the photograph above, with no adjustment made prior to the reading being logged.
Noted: 230 mmHg
